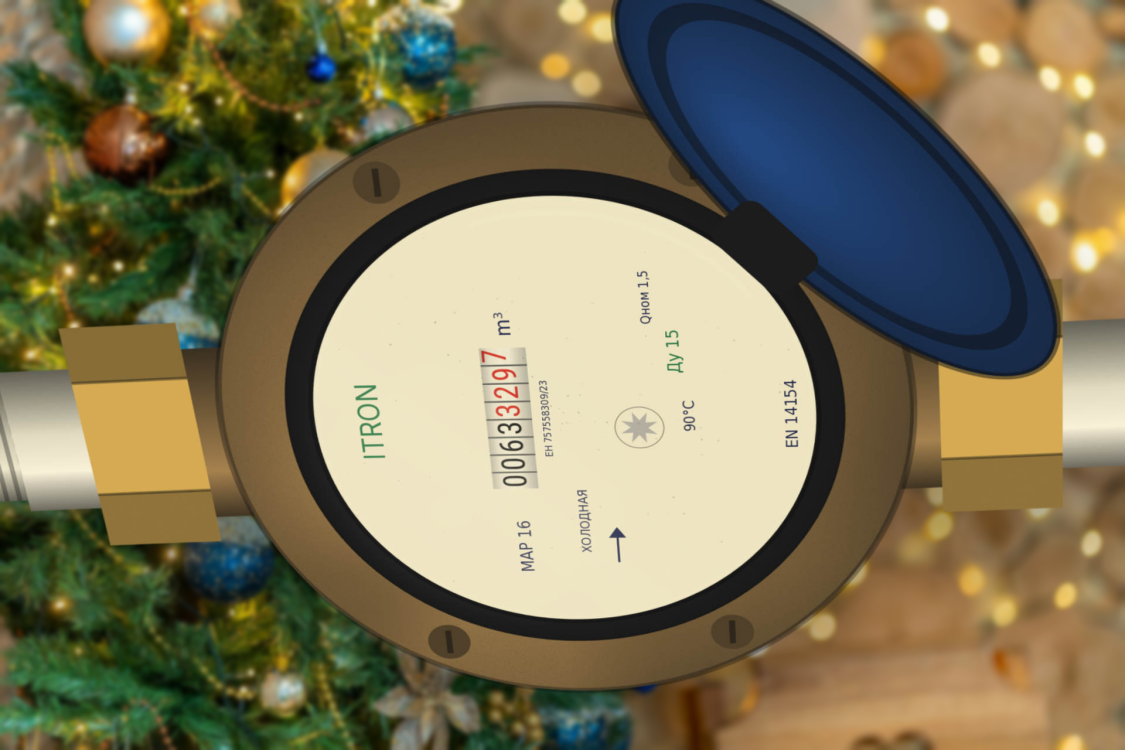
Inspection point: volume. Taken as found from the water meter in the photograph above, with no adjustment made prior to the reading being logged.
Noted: 63.3297 m³
